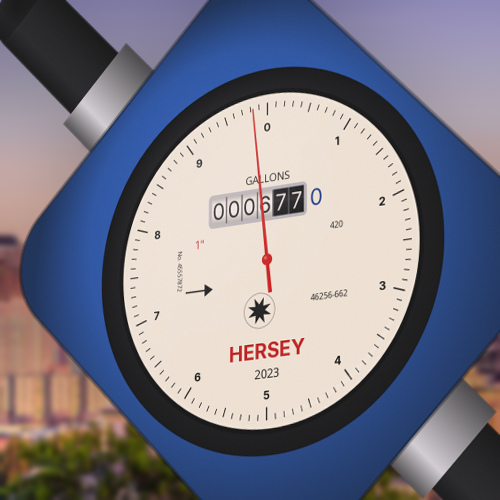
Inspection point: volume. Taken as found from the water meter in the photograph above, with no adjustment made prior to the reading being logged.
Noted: 6769.8 gal
